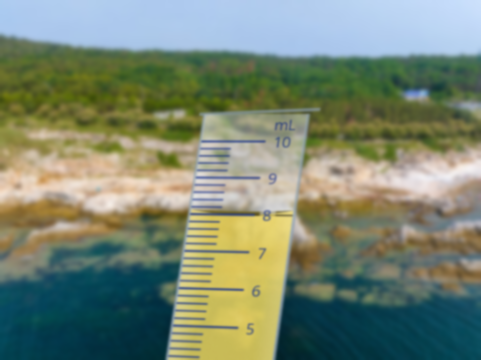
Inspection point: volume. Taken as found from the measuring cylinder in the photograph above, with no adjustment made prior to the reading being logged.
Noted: 8 mL
